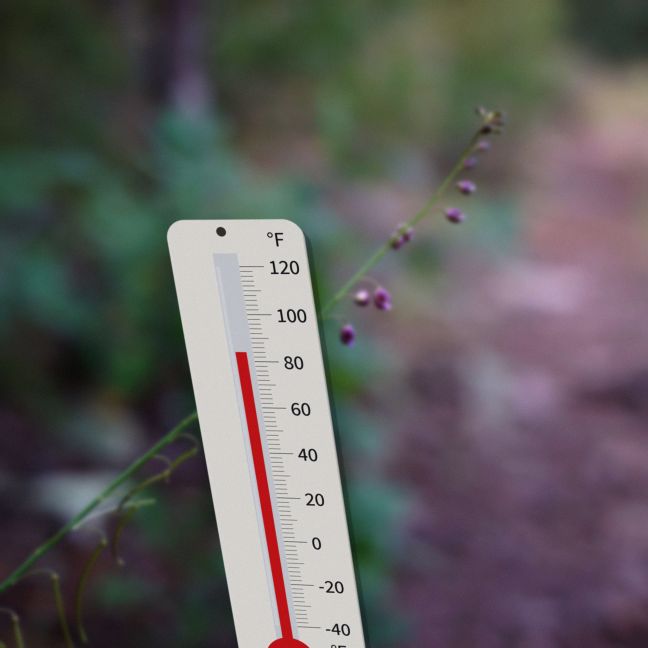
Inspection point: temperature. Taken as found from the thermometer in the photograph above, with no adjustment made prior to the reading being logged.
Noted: 84 °F
